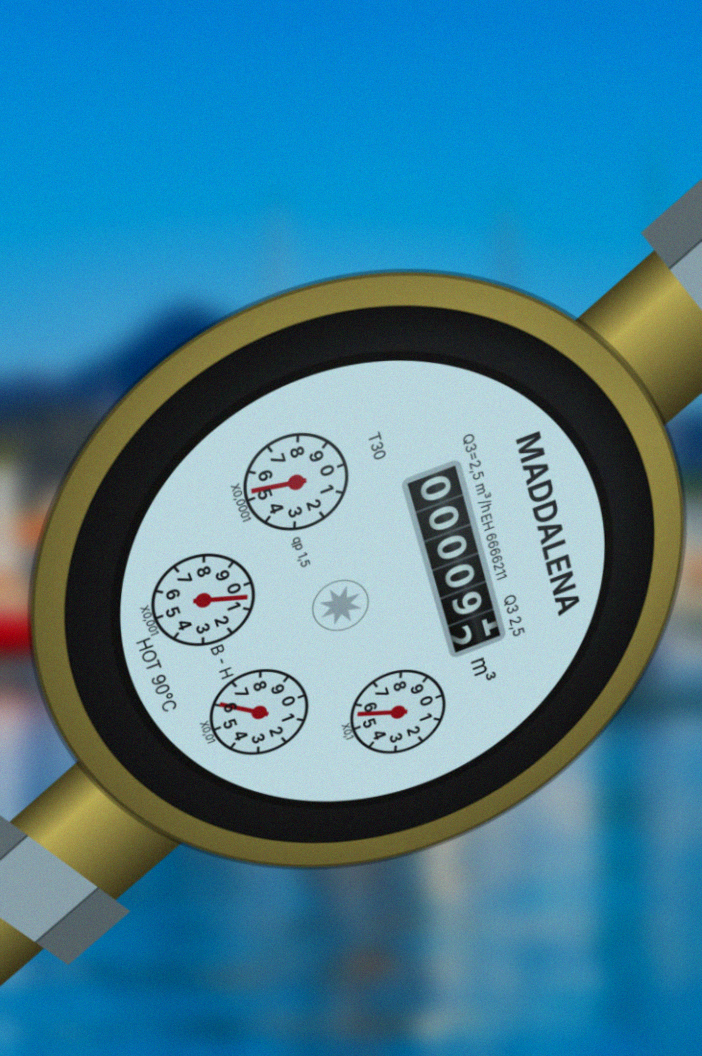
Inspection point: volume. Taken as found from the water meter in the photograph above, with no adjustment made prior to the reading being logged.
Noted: 91.5605 m³
